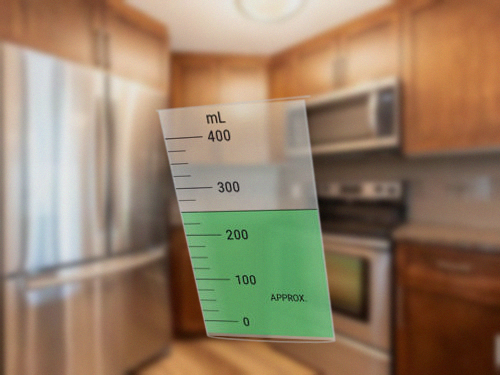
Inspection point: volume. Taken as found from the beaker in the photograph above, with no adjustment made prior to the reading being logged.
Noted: 250 mL
